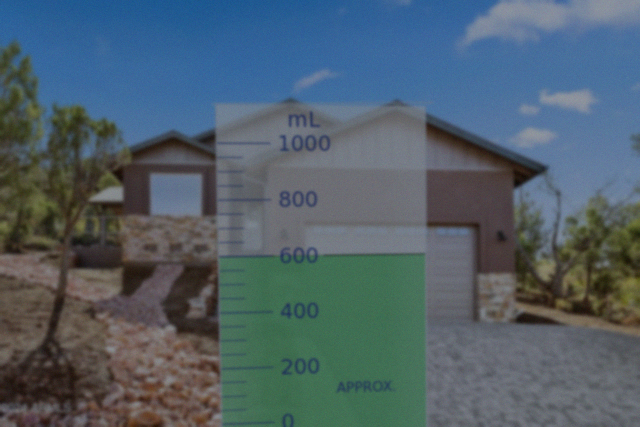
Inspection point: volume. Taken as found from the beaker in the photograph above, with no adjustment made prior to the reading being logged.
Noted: 600 mL
